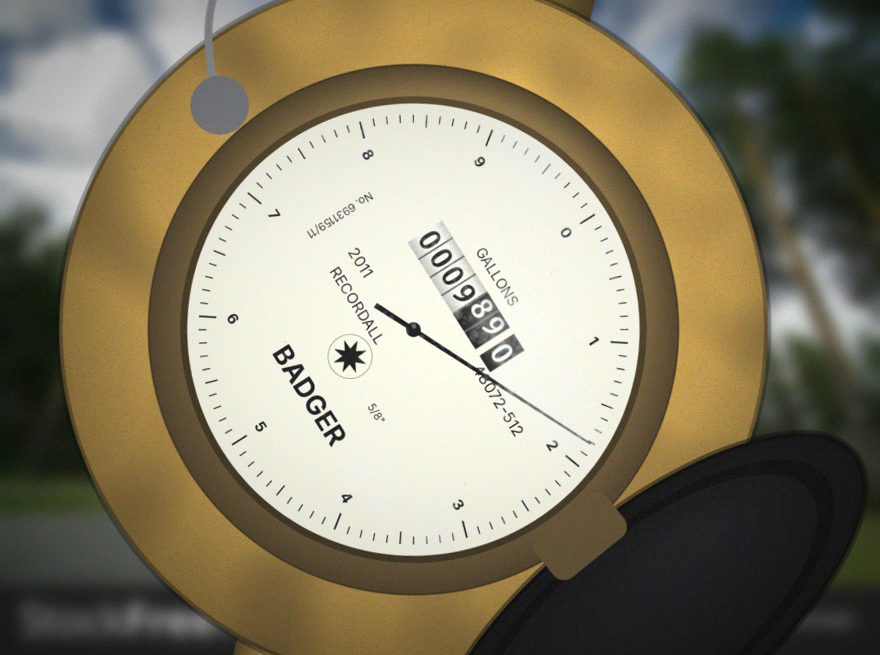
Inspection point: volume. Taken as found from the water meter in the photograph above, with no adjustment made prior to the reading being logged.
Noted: 9891.8 gal
